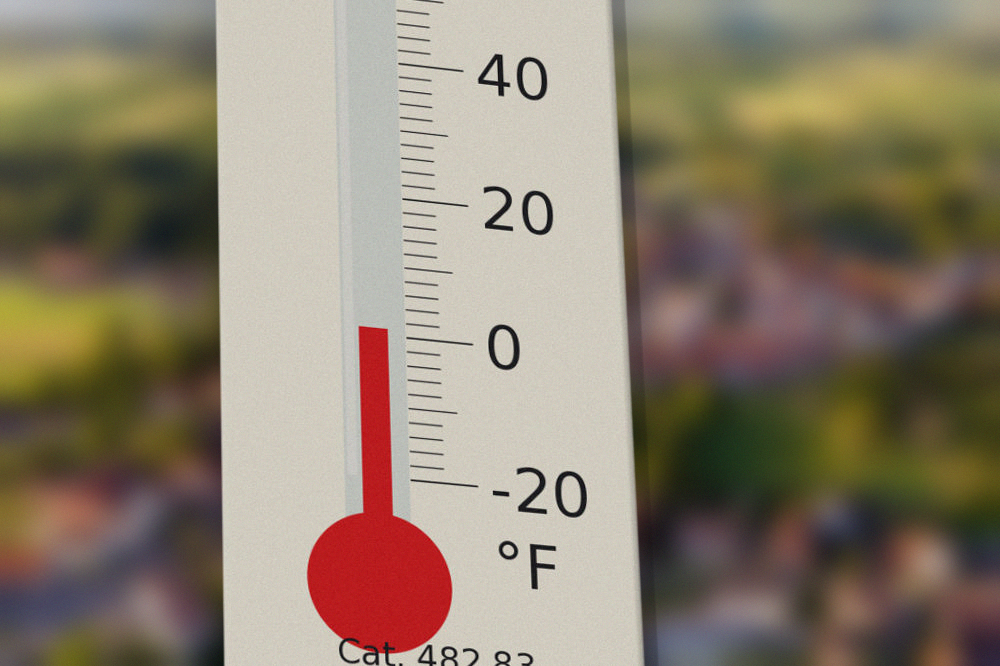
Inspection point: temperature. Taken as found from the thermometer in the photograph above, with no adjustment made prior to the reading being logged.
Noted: 1 °F
